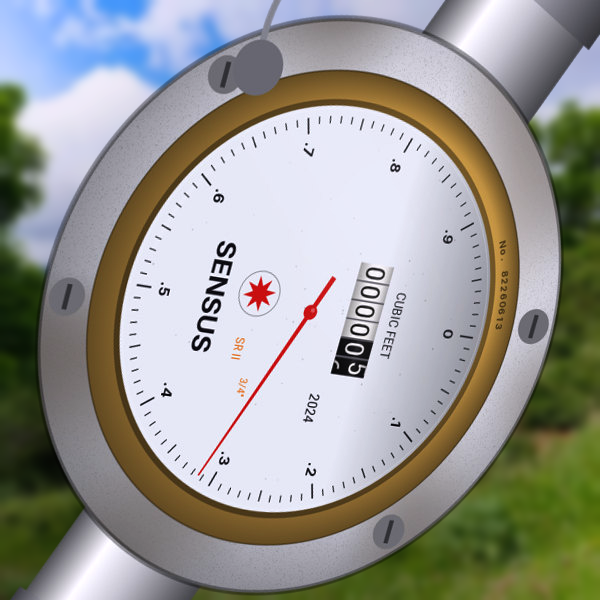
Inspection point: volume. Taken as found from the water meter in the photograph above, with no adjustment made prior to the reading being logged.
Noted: 5.31 ft³
